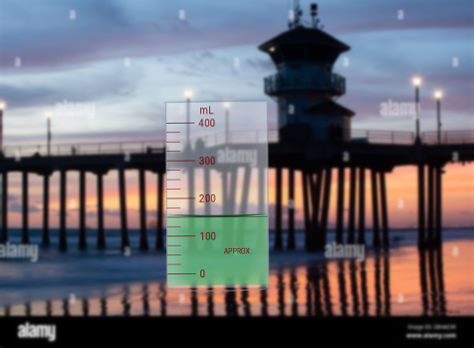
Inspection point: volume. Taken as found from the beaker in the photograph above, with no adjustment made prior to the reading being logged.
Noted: 150 mL
